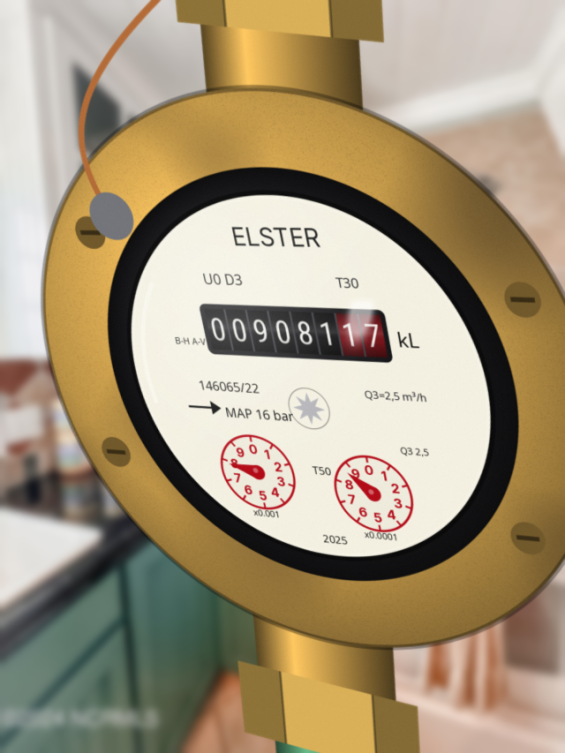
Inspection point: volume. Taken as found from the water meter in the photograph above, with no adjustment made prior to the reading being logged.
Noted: 9081.1778 kL
